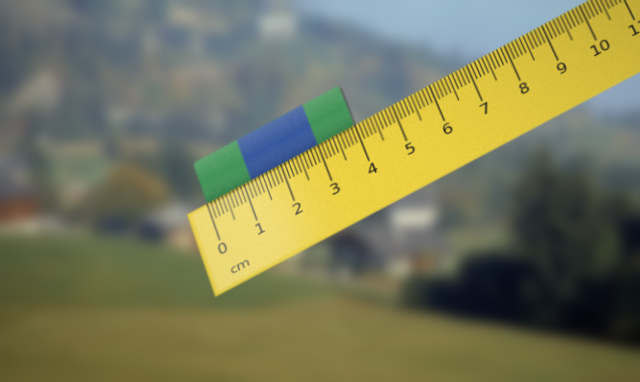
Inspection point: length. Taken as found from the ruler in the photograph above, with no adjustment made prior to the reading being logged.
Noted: 4 cm
